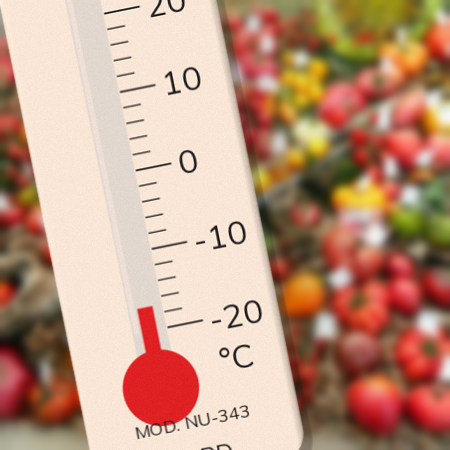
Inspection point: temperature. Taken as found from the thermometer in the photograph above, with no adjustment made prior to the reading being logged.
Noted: -17 °C
